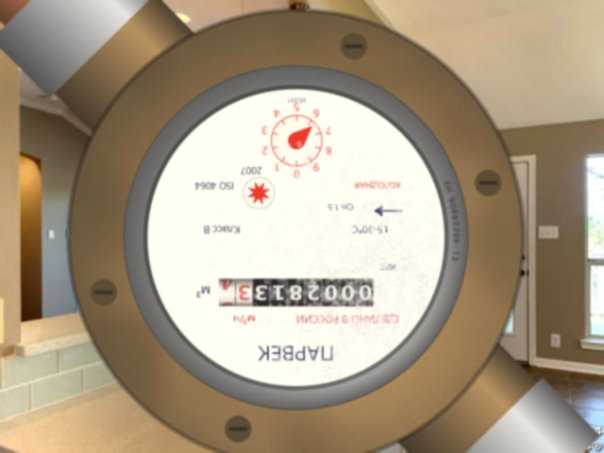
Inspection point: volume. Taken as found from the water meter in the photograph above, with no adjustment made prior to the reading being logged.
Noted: 2813.336 m³
